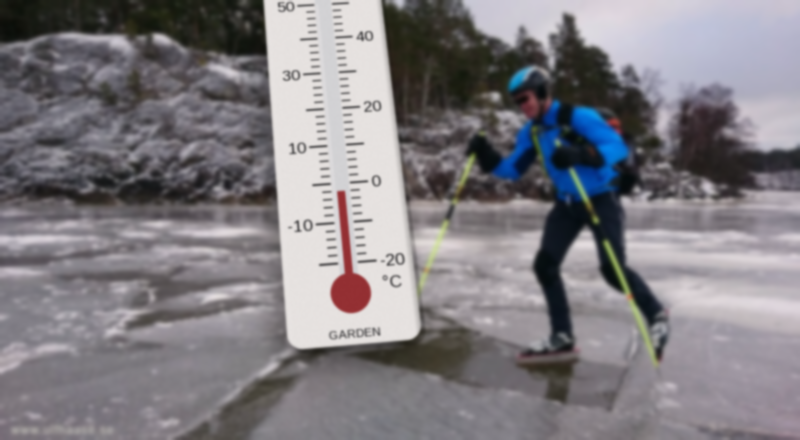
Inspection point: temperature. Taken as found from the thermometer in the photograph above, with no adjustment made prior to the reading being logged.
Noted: -2 °C
